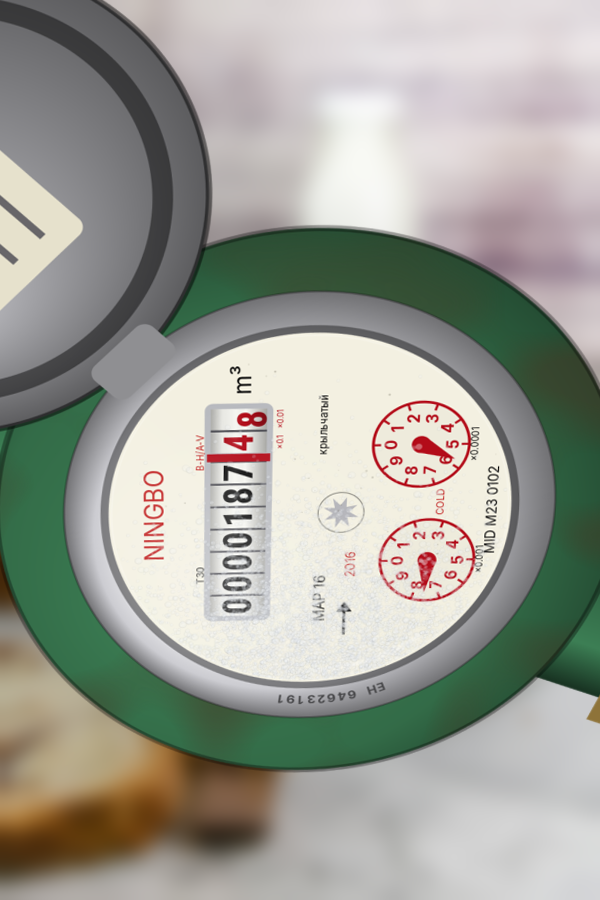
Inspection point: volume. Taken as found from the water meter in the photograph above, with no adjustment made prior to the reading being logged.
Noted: 187.4775 m³
